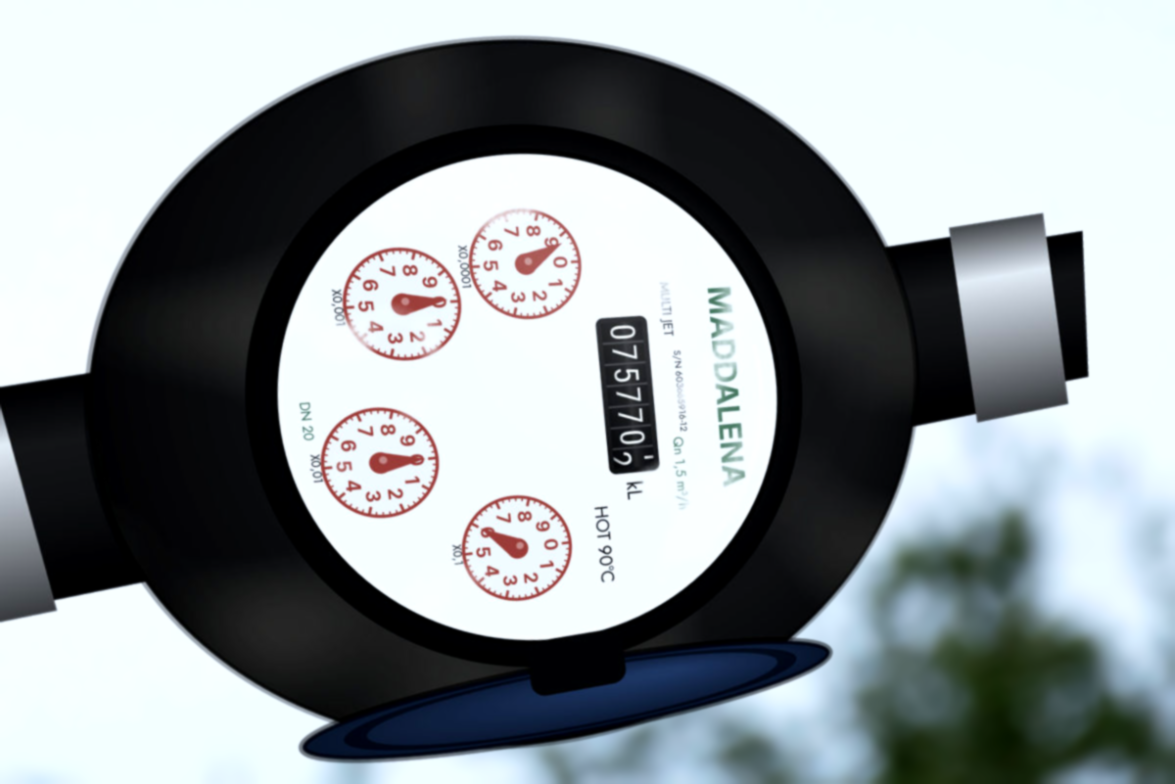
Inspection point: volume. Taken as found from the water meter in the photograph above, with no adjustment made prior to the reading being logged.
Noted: 757701.5999 kL
